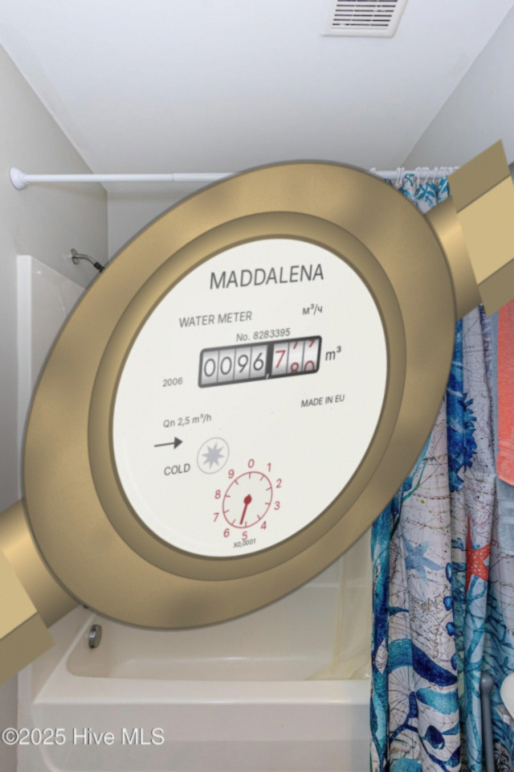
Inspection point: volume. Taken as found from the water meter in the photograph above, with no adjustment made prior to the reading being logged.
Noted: 96.7795 m³
